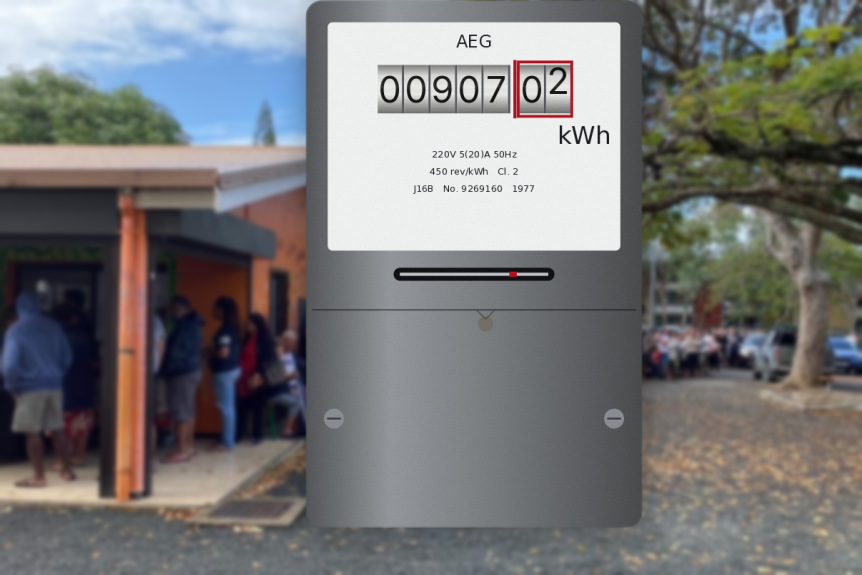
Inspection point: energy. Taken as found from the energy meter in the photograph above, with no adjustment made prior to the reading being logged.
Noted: 907.02 kWh
